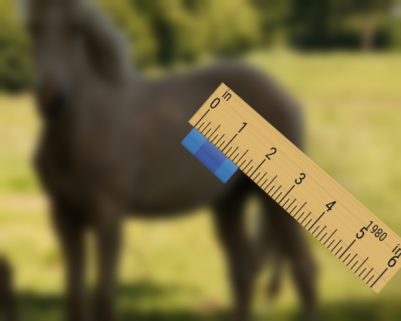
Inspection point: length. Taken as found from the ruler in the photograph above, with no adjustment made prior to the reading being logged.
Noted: 1.625 in
